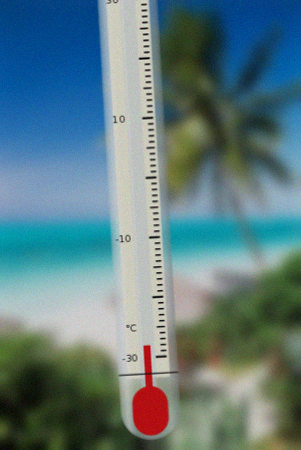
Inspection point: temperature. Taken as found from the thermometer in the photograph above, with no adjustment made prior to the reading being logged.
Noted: -28 °C
